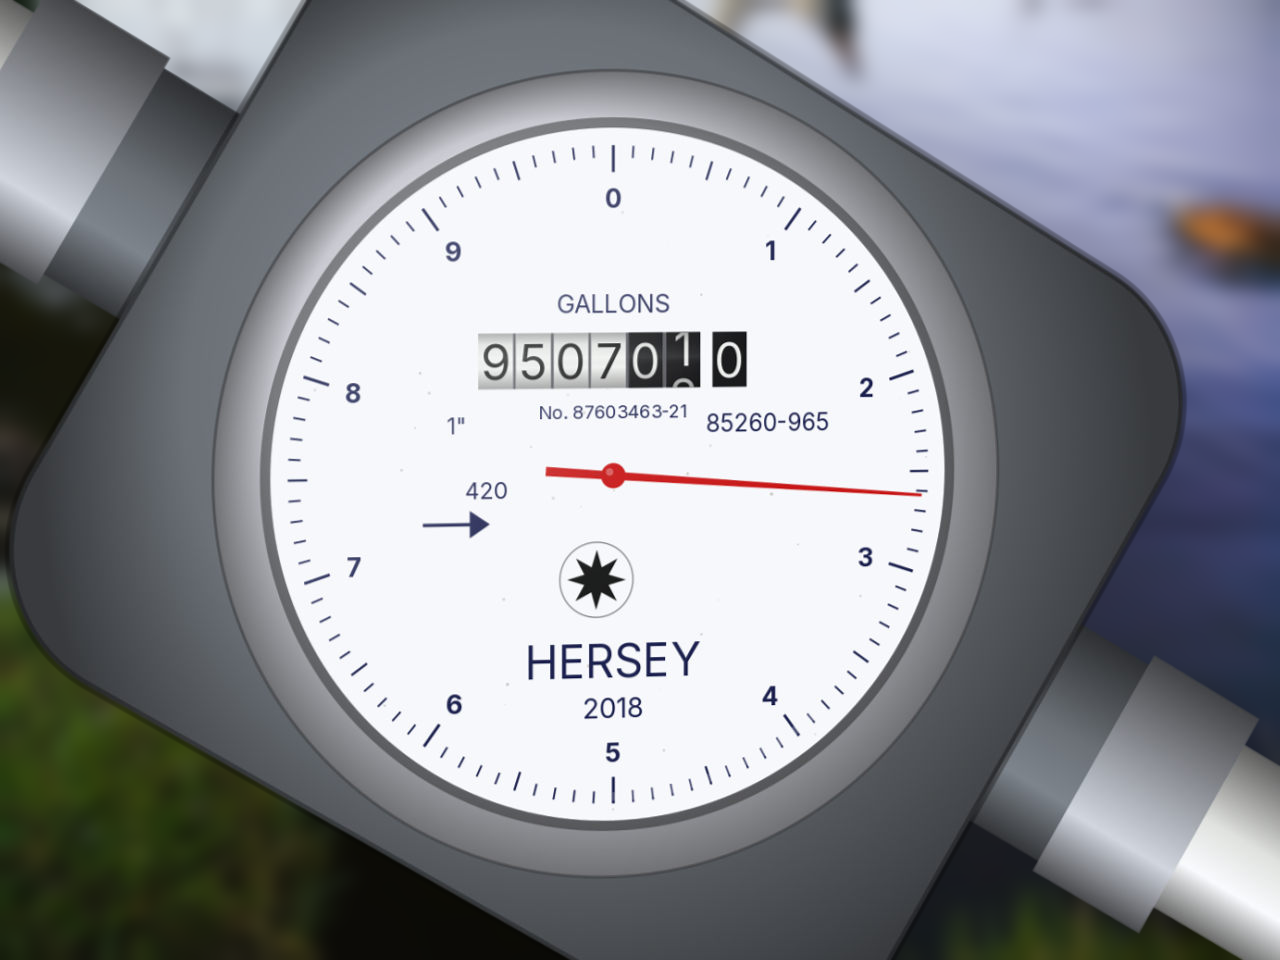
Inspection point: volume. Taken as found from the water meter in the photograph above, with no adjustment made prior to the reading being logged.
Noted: 9507012.6 gal
